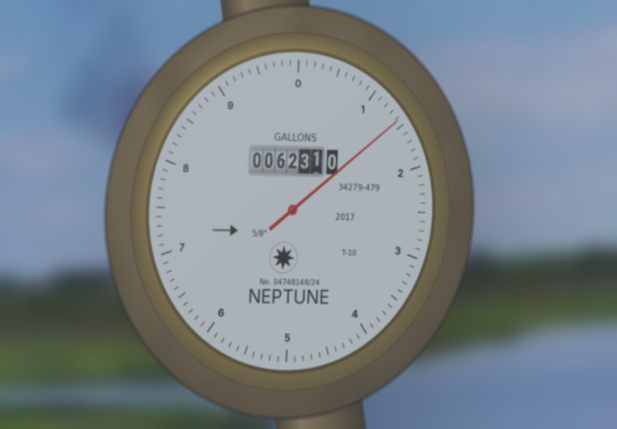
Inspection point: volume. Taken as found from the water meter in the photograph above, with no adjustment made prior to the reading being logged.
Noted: 62311.4 gal
